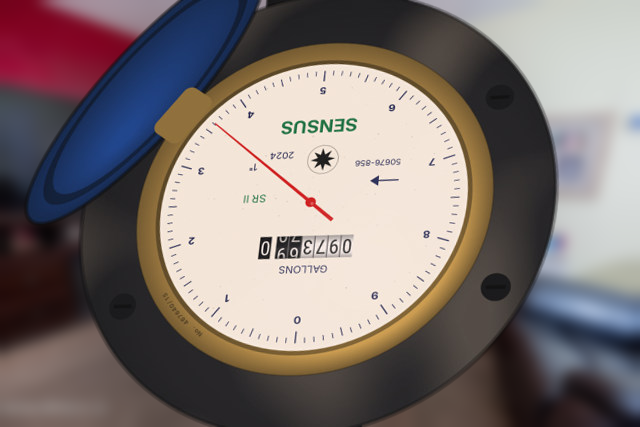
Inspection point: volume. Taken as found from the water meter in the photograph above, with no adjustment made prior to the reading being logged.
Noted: 973693.6 gal
